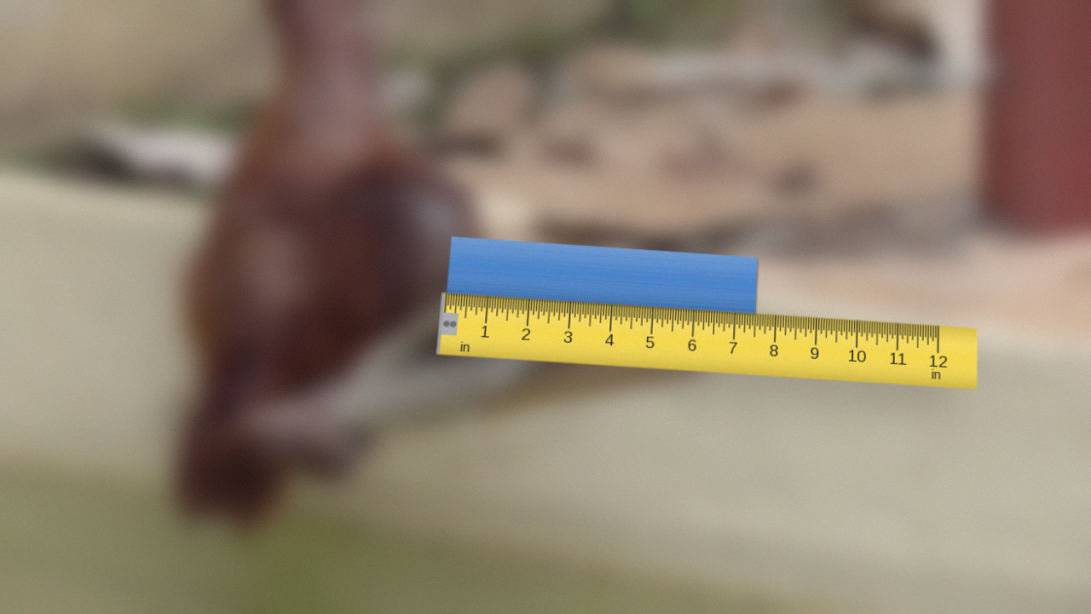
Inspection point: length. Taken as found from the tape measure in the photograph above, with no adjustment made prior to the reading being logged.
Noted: 7.5 in
